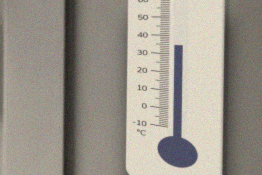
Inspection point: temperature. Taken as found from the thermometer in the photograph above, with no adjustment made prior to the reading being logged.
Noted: 35 °C
